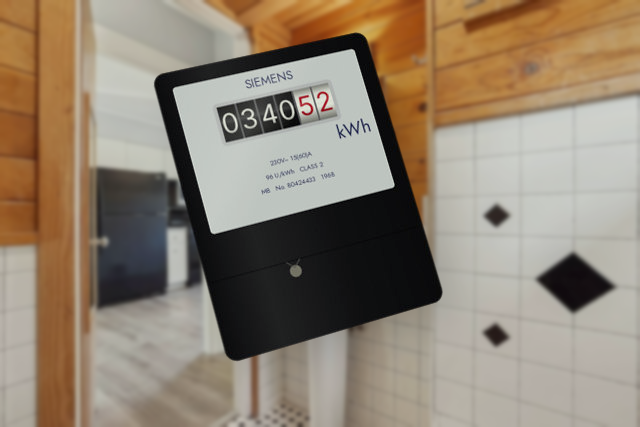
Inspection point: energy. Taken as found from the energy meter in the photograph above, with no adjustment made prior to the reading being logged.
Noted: 340.52 kWh
